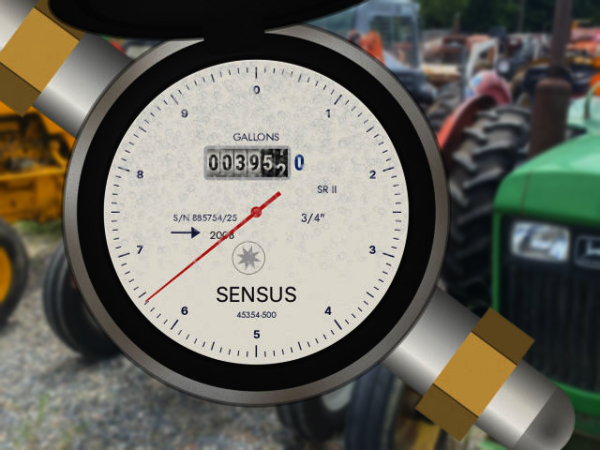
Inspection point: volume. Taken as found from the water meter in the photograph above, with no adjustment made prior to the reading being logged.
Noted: 39516.4 gal
